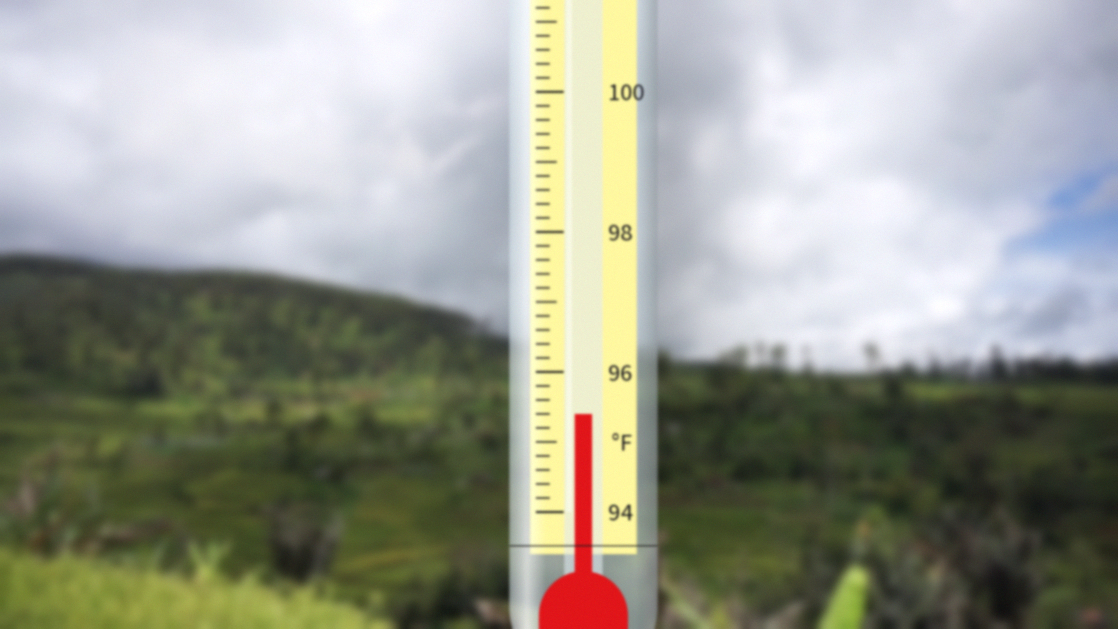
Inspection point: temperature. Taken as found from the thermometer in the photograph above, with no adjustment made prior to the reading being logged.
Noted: 95.4 °F
